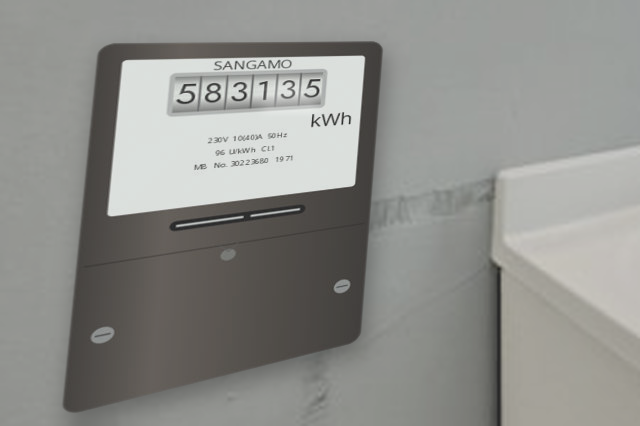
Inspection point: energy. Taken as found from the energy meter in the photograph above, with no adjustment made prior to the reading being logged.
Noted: 583135 kWh
